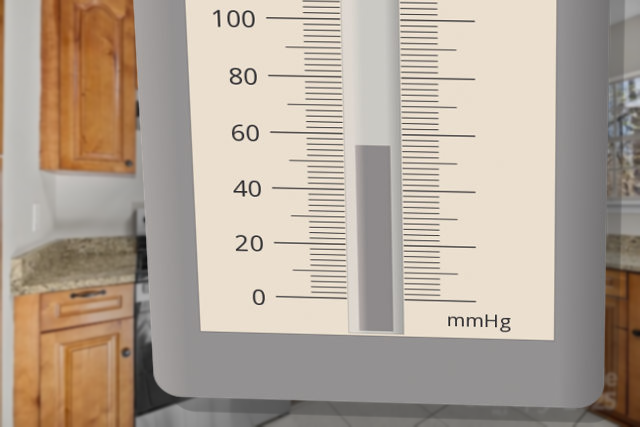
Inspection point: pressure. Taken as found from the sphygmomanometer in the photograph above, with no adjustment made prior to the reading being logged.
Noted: 56 mmHg
